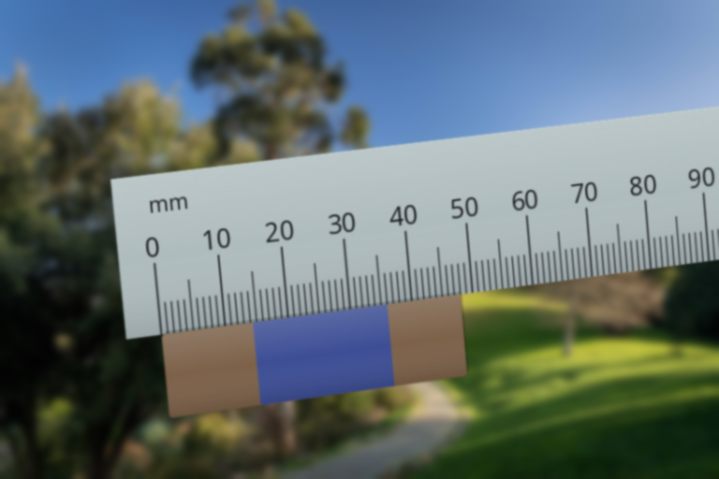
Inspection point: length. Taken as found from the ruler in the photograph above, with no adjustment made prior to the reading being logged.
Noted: 48 mm
